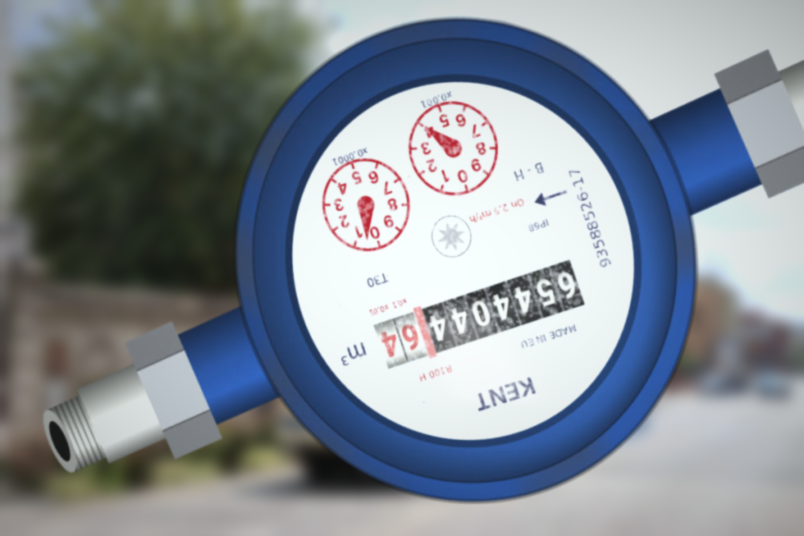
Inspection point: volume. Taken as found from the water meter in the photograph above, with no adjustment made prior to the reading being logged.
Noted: 6544044.6440 m³
